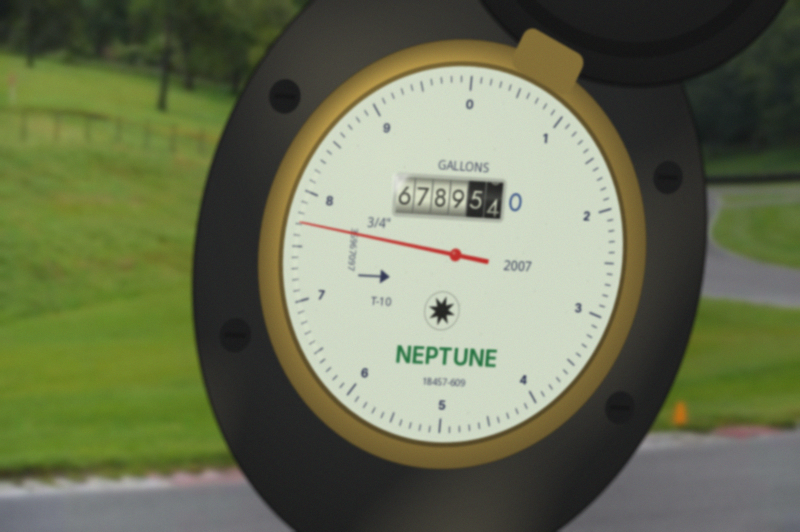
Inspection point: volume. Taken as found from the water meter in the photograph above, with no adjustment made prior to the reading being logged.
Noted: 6789537.7 gal
